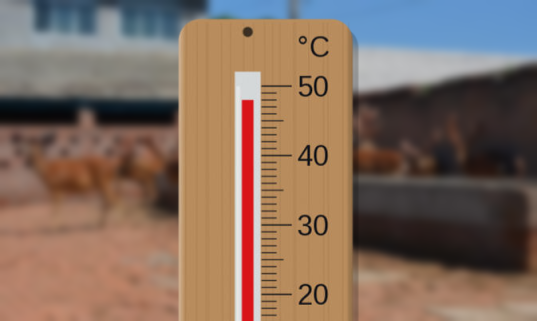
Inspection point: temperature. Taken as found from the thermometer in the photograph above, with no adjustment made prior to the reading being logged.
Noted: 48 °C
